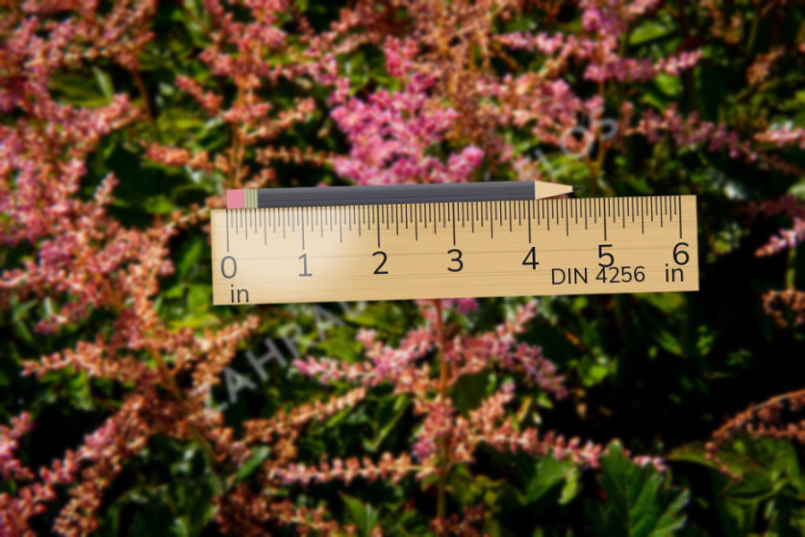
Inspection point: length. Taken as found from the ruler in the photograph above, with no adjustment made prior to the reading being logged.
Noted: 4.75 in
